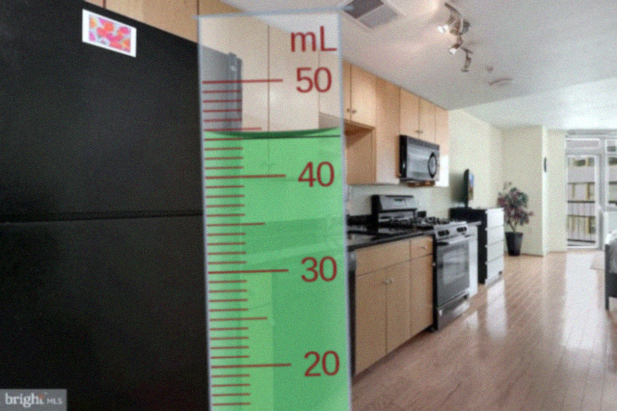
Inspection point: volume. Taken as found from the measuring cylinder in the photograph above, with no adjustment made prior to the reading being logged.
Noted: 44 mL
